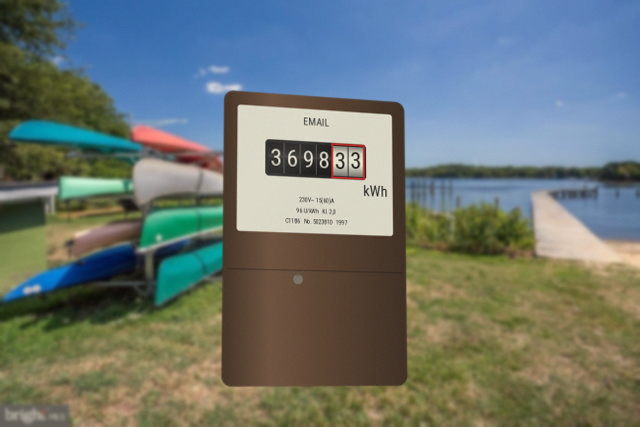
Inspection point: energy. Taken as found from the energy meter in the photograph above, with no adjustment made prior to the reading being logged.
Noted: 3698.33 kWh
